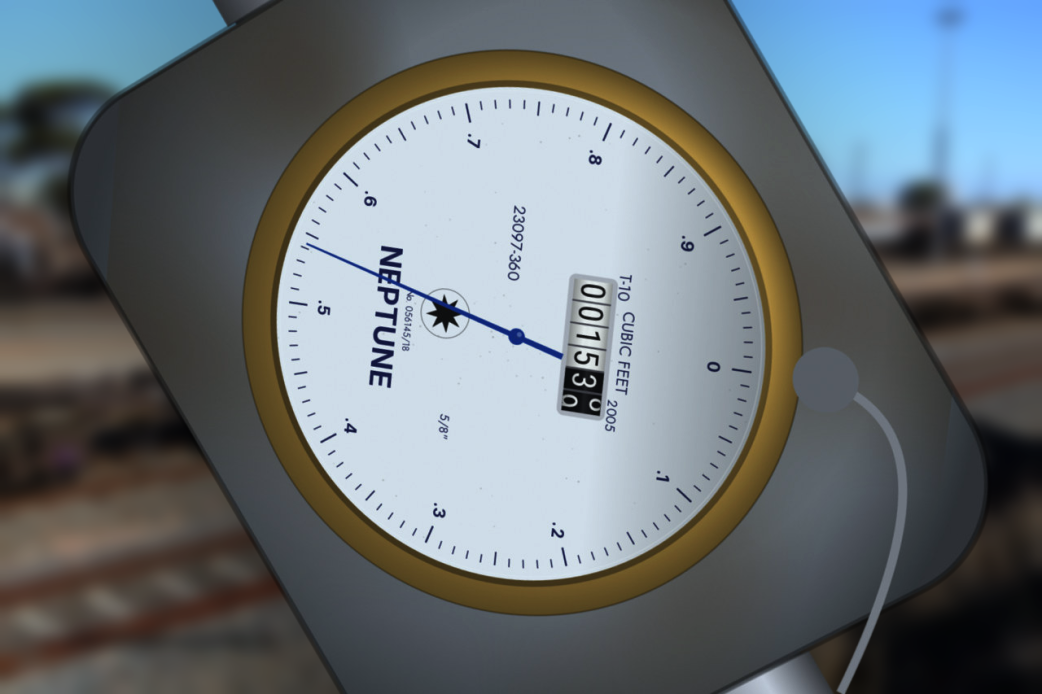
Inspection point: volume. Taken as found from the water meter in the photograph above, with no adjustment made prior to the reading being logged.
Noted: 1538.54 ft³
